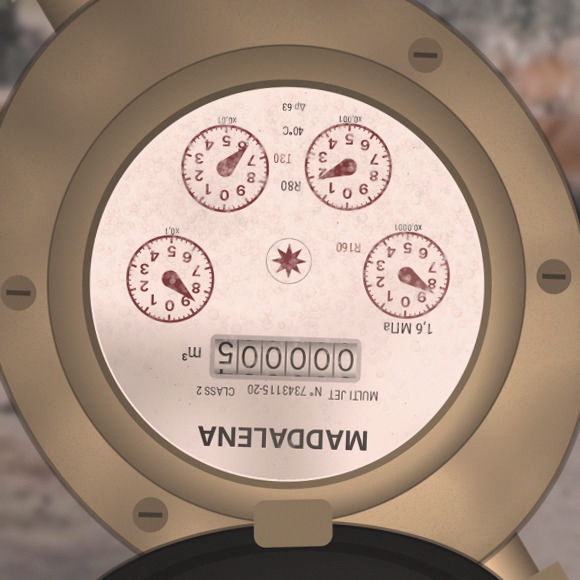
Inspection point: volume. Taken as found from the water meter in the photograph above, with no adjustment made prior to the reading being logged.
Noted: 4.8618 m³
